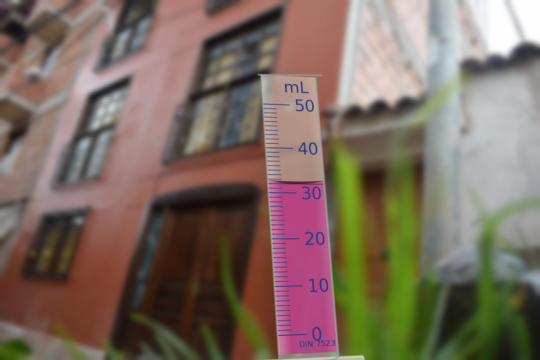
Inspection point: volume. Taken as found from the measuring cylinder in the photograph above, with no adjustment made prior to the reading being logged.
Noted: 32 mL
